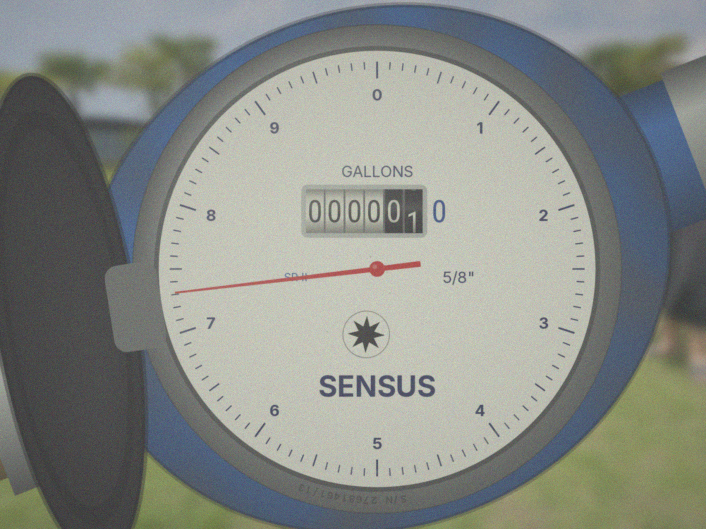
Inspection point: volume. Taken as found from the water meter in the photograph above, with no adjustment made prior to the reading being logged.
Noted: 7.3 gal
